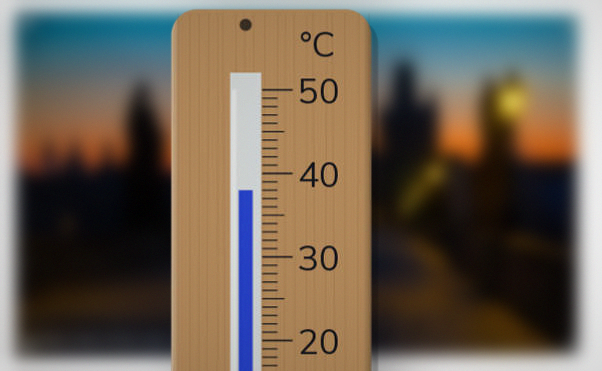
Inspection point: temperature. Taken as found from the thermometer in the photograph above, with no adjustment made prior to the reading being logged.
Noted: 38 °C
